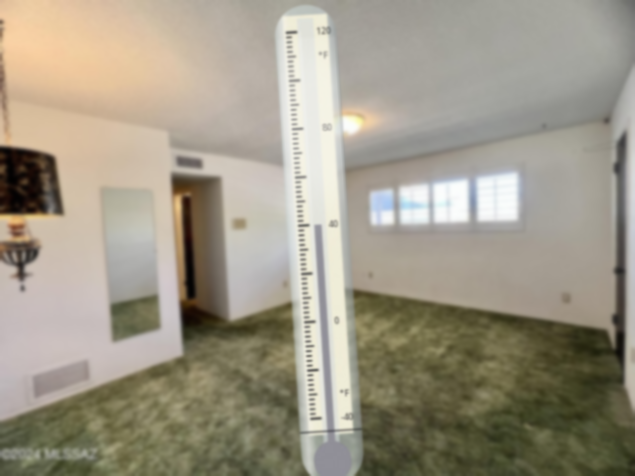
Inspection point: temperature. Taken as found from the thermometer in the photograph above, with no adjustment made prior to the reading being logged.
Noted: 40 °F
